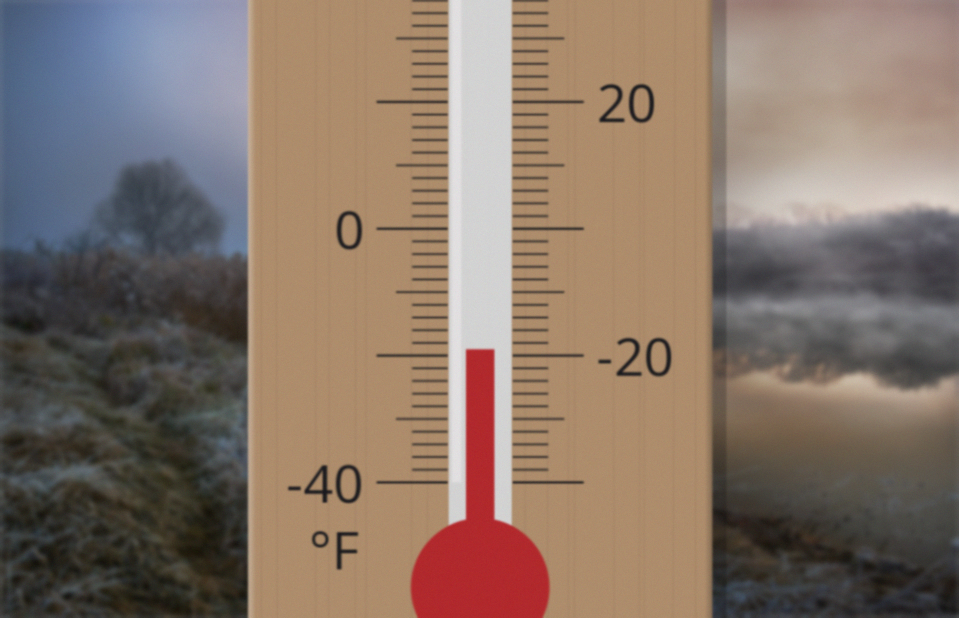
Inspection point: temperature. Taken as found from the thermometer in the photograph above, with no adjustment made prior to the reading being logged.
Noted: -19 °F
